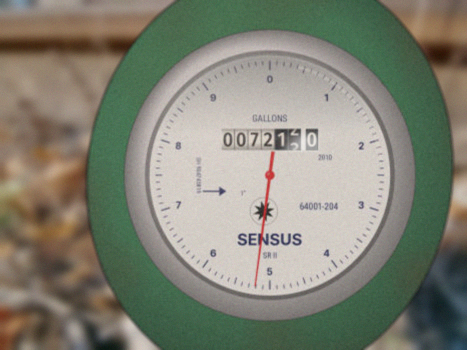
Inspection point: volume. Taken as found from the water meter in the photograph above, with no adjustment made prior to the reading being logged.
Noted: 72125.2 gal
